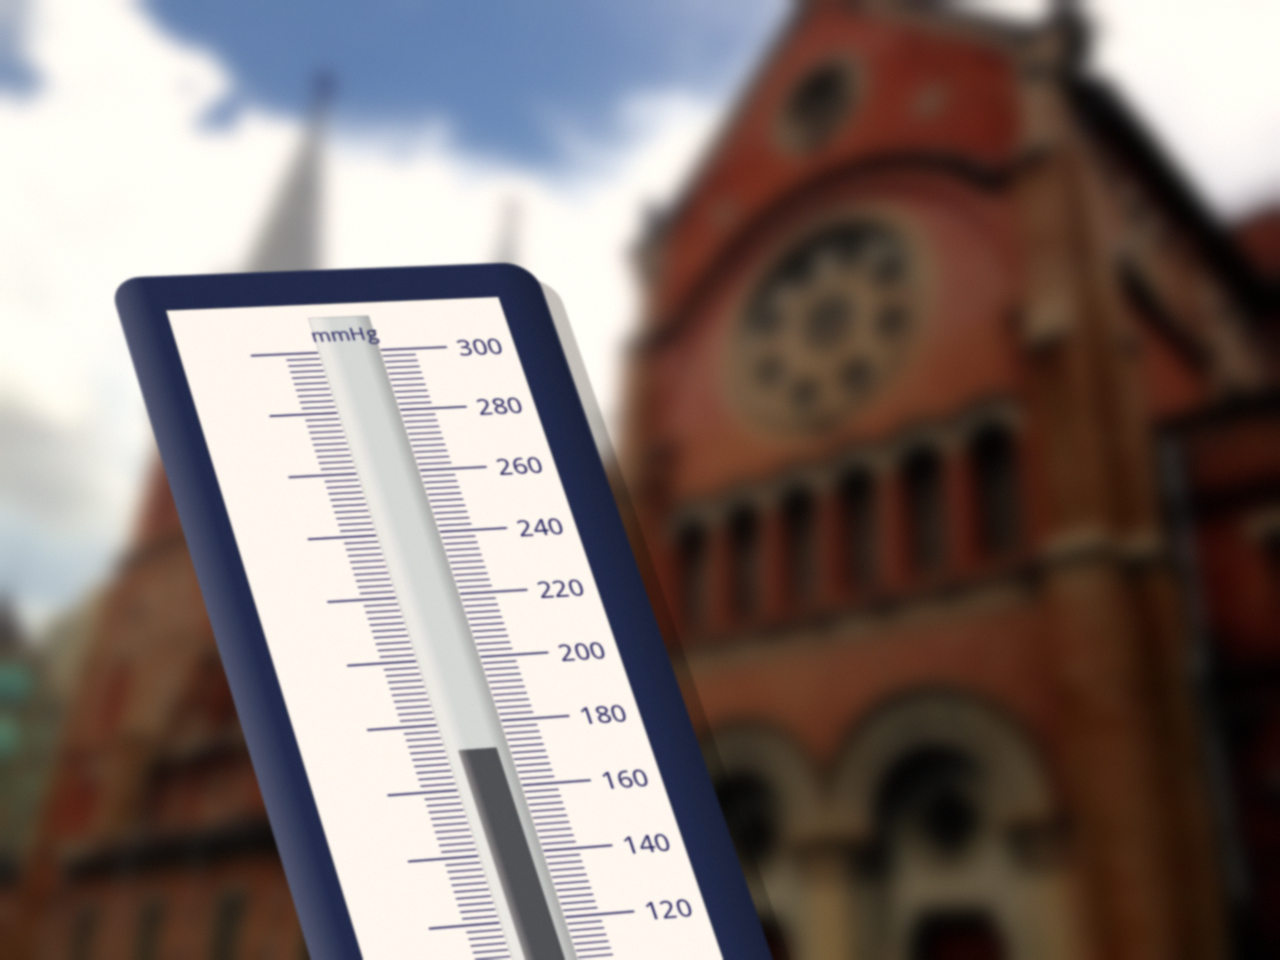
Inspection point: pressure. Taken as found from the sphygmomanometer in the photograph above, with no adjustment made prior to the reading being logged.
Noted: 172 mmHg
